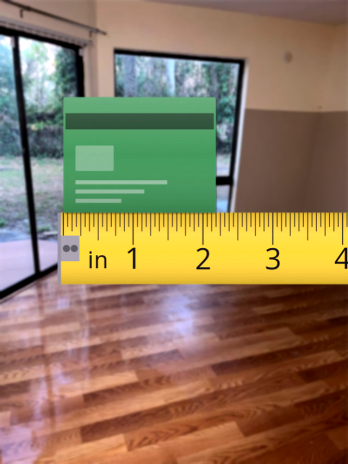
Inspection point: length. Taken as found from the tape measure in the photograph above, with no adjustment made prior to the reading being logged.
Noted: 2.1875 in
